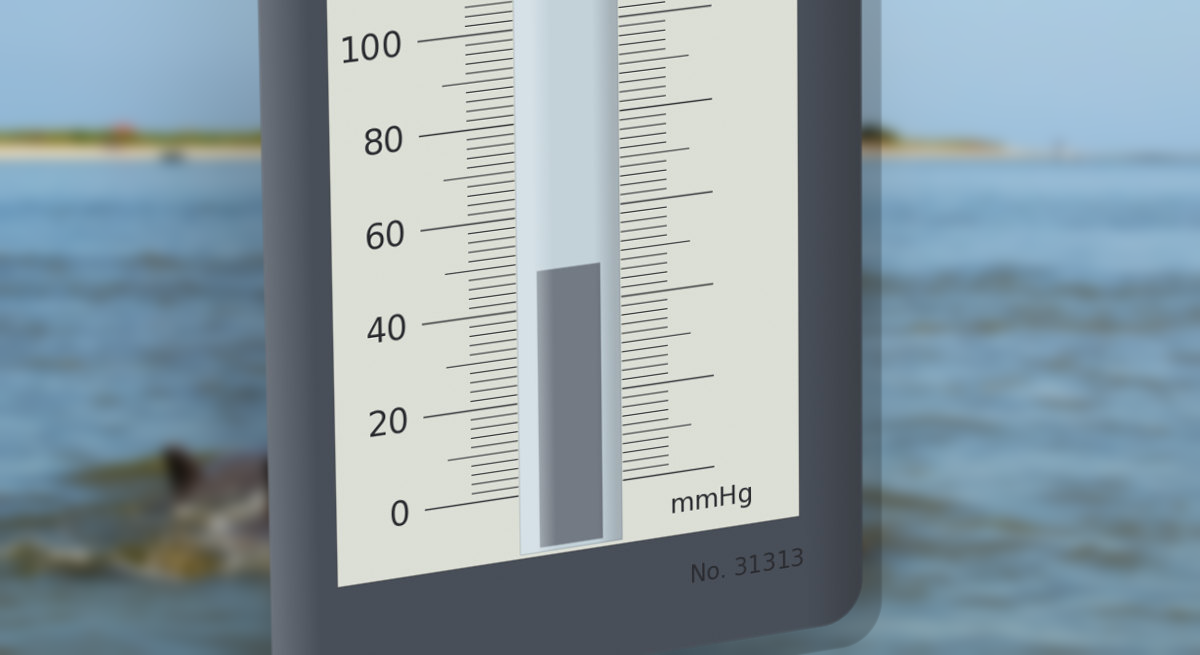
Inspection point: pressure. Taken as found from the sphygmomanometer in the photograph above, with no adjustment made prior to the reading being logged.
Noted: 48 mmHg
